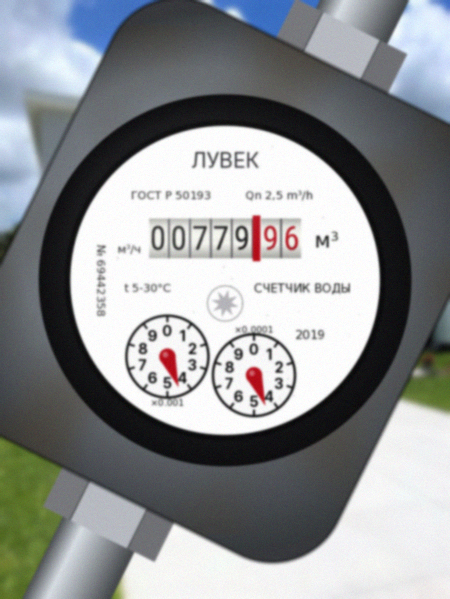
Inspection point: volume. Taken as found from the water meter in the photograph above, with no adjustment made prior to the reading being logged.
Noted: 779.9644 m³
